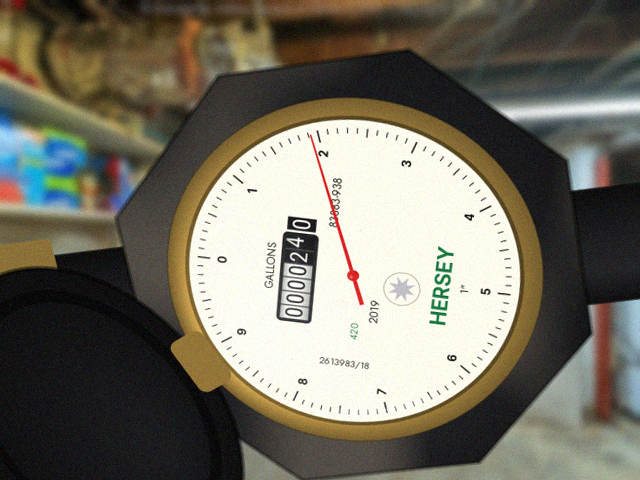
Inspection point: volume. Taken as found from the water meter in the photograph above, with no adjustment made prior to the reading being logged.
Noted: 241.9 gal
